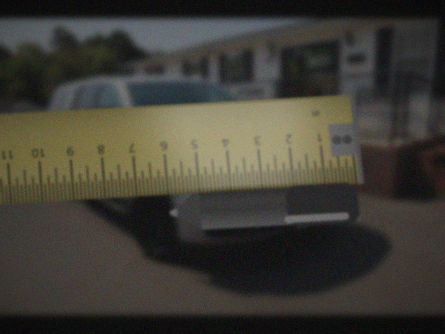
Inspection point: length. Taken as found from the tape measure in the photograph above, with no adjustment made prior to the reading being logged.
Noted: 6 in
